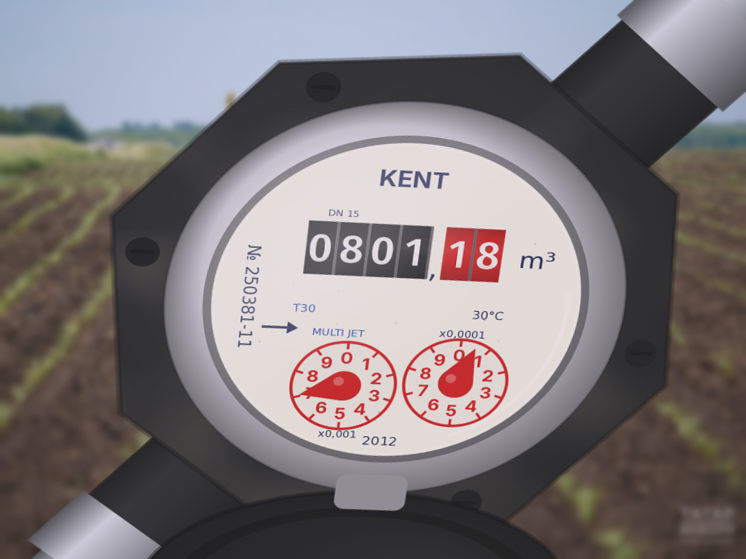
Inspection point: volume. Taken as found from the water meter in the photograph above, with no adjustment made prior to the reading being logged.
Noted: 801.1870 m³
